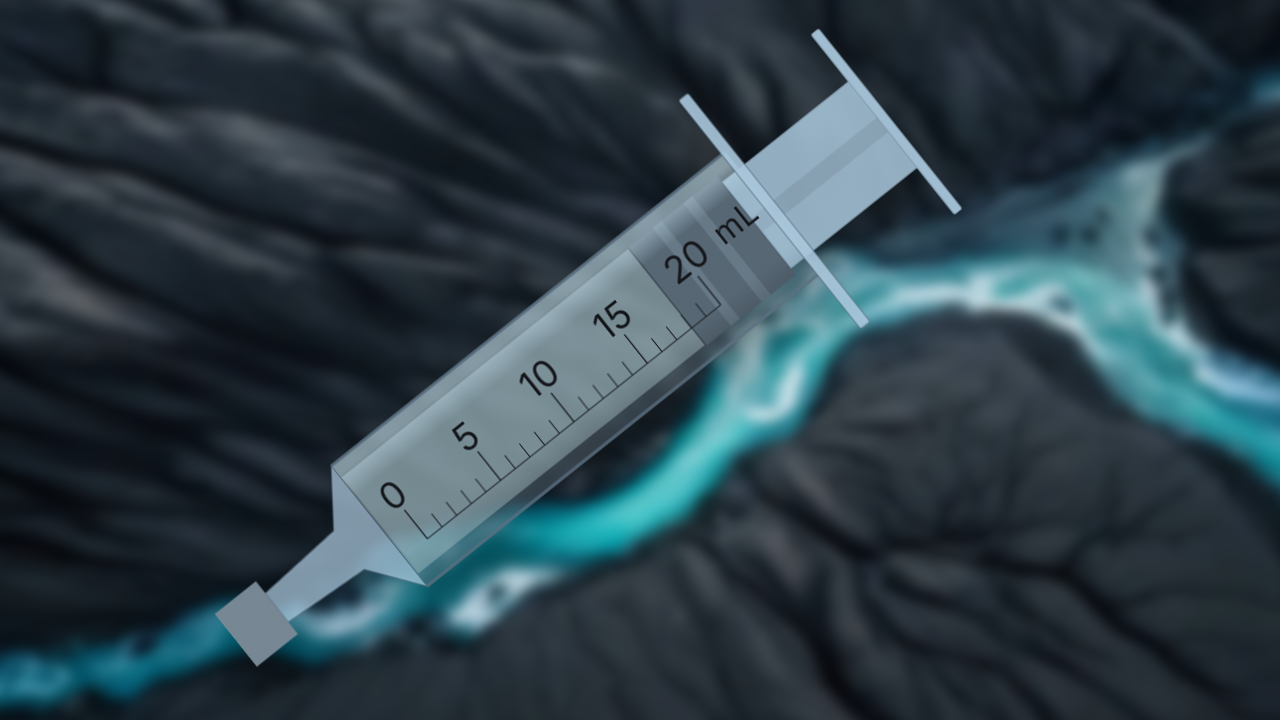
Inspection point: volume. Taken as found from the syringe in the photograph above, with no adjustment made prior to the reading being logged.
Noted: 18 mL
